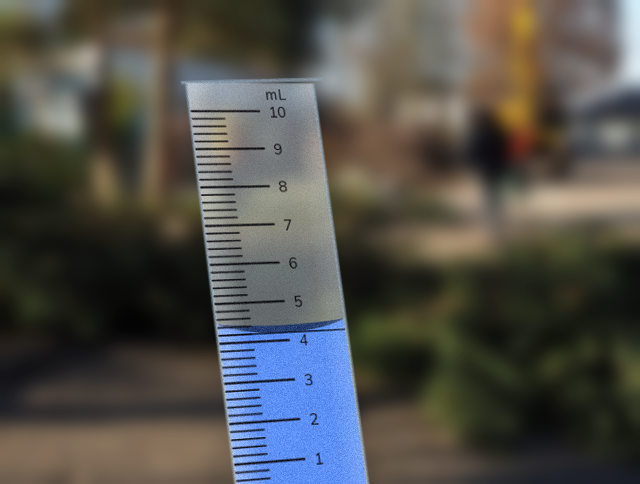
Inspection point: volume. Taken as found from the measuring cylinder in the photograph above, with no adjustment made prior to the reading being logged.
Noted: 4.2 mL
